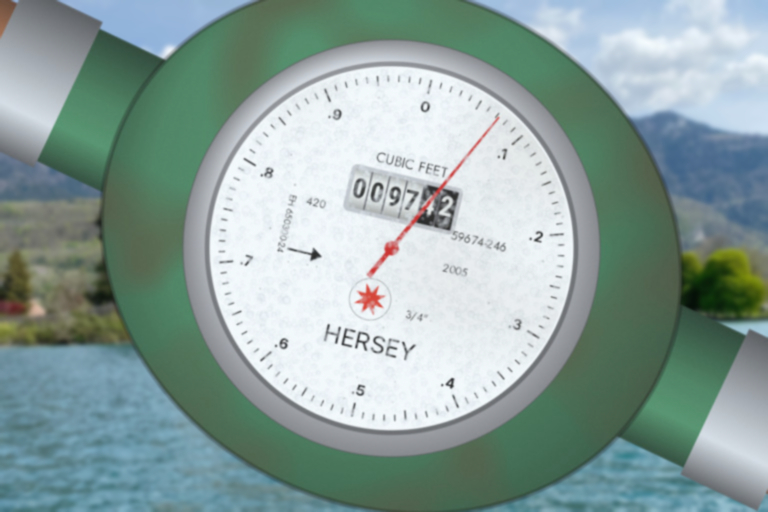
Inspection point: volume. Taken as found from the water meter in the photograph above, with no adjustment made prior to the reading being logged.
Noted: 9742.07 ft³
